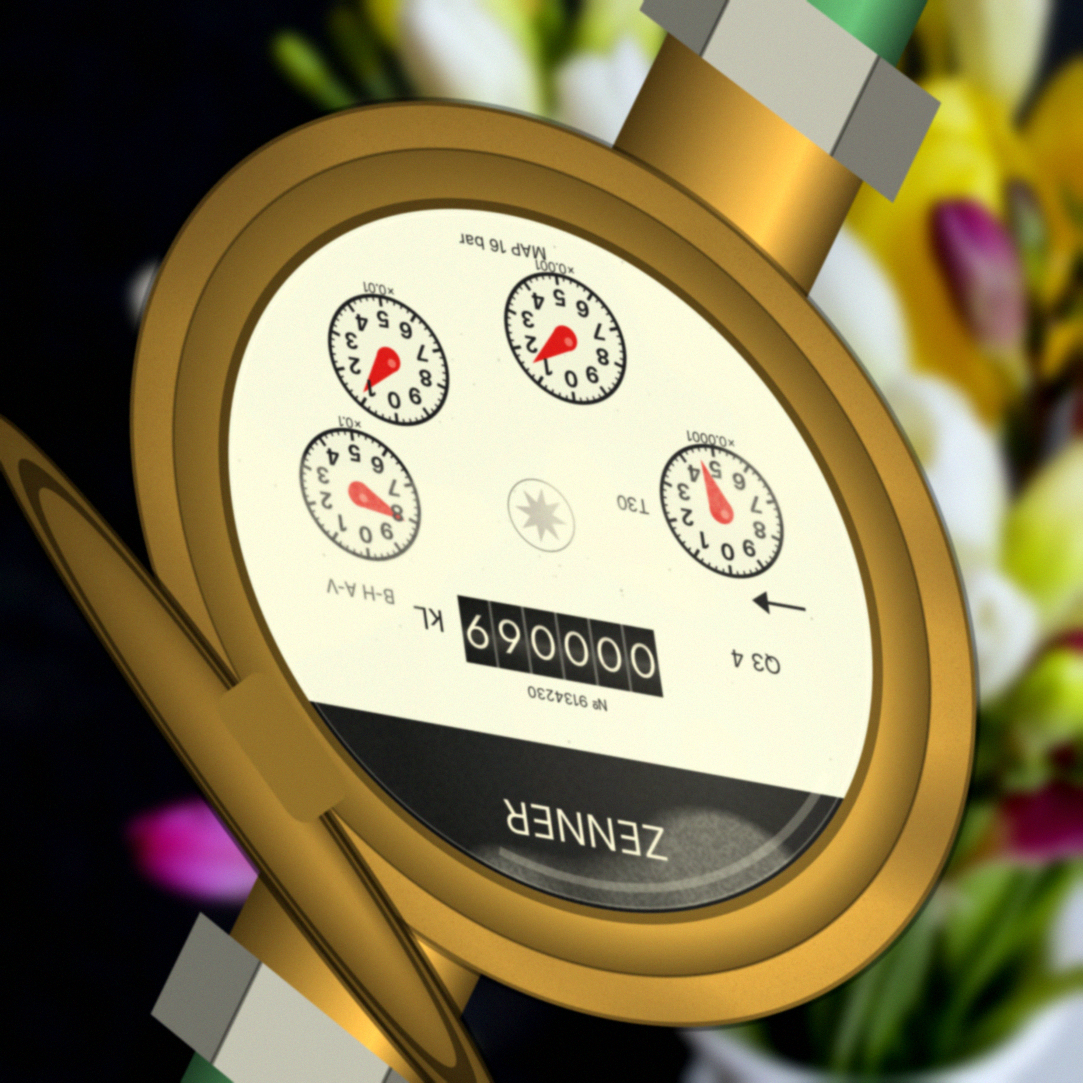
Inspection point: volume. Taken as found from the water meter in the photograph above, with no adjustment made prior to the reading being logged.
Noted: 69.8114 kL
